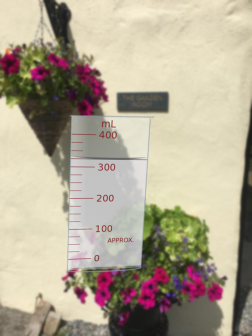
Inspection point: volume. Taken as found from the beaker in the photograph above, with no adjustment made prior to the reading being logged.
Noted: 325 mL
